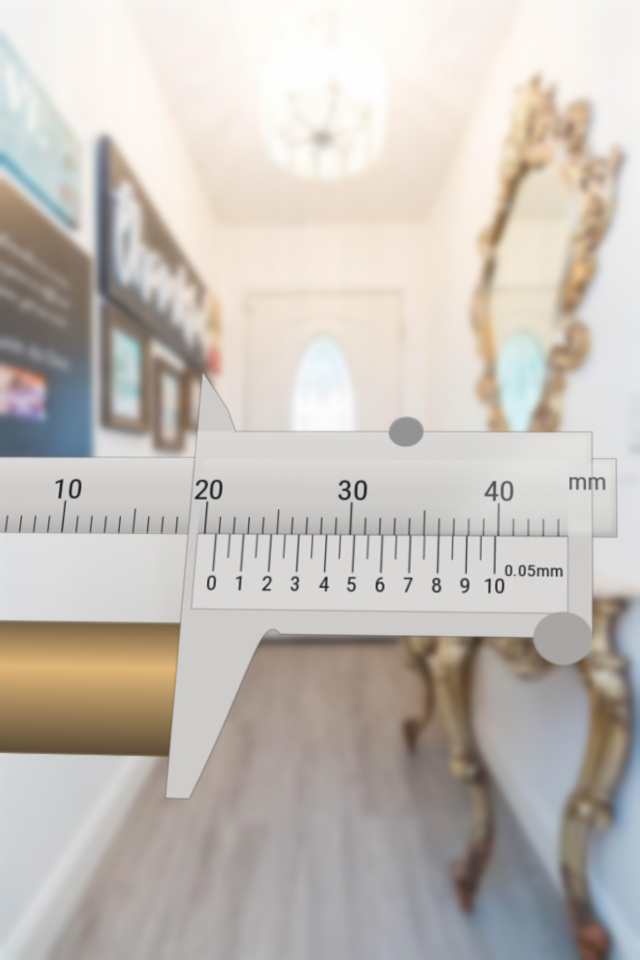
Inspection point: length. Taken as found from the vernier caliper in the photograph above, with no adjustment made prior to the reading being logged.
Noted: 20.8 mm
